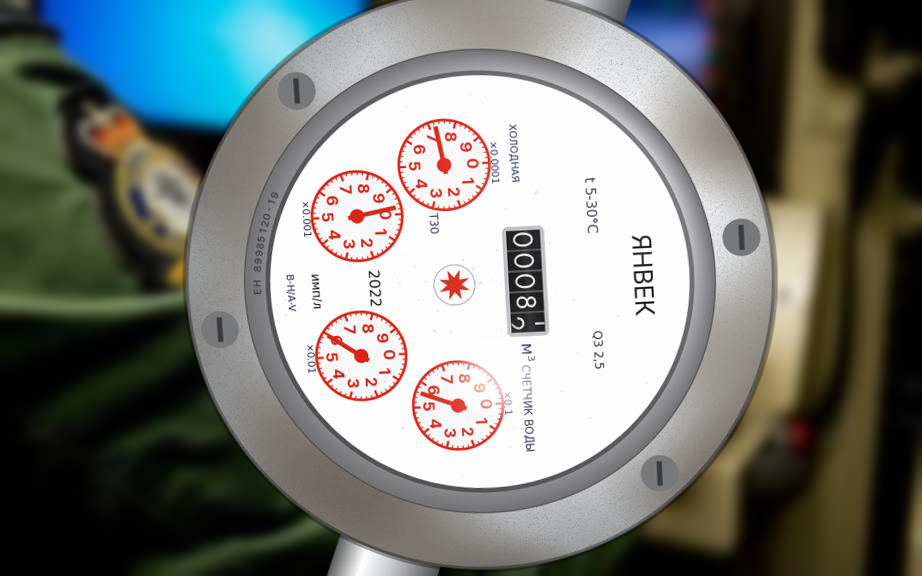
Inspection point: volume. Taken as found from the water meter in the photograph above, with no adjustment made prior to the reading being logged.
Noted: 81.5597 m³
